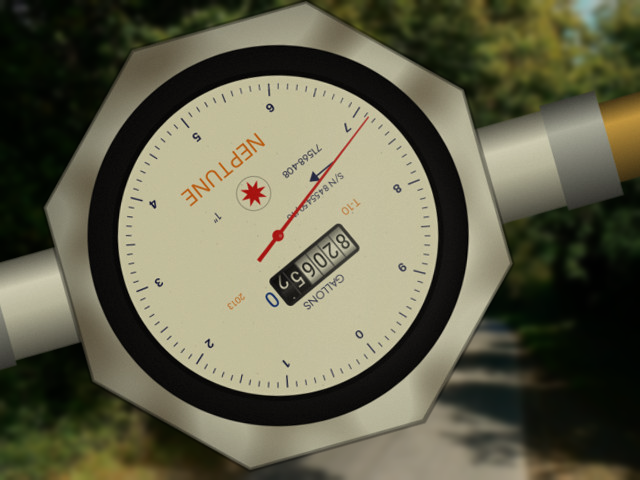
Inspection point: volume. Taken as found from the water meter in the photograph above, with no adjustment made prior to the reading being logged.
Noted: 8206517.1 gal
